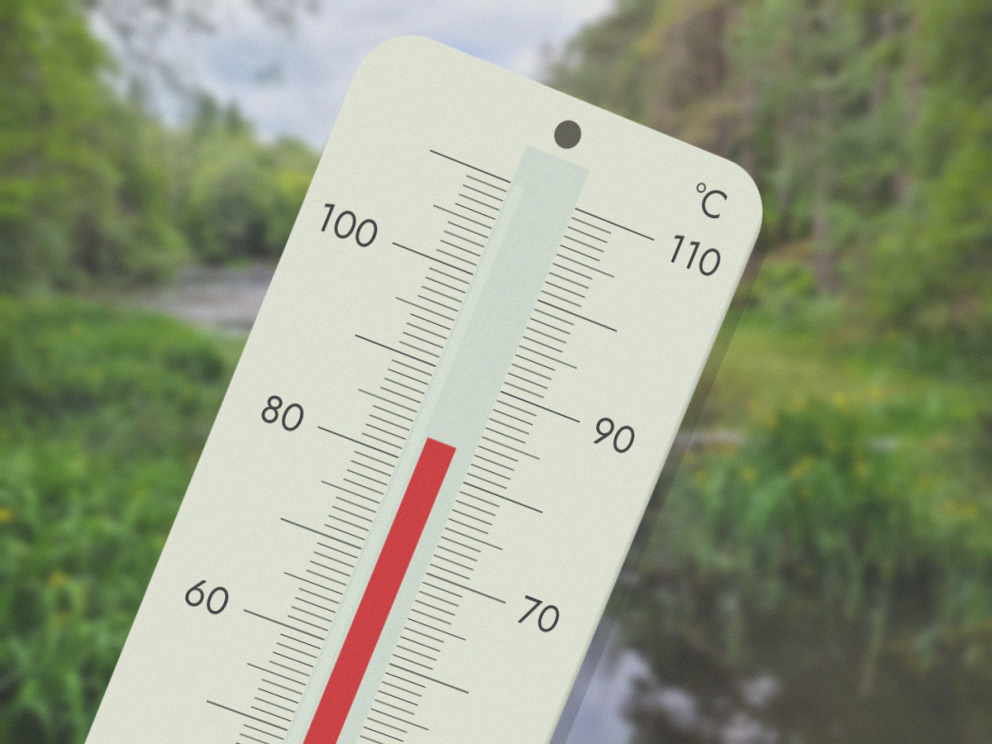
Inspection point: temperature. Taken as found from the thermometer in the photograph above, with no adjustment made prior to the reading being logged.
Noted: 83 °C
